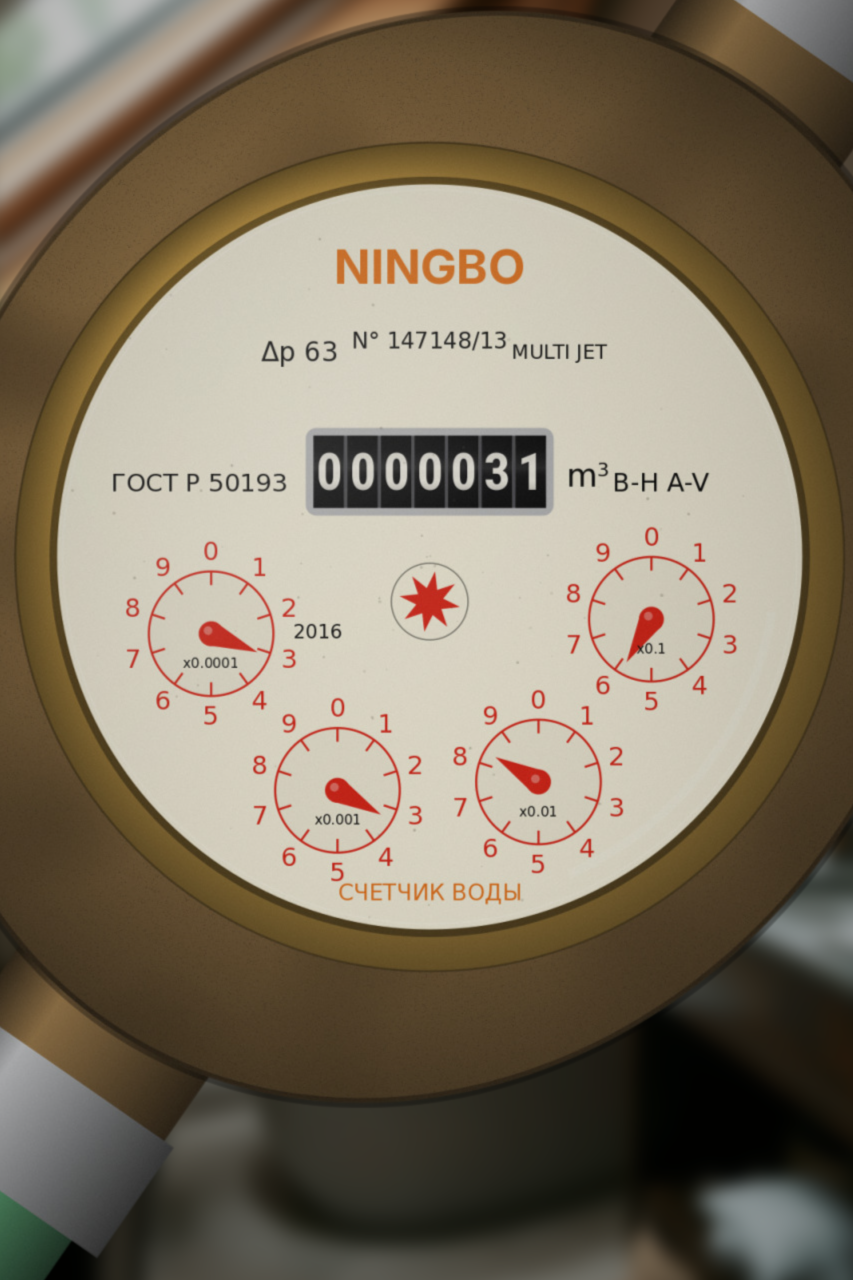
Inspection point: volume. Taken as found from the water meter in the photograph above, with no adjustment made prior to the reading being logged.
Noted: 31.5833 m³
